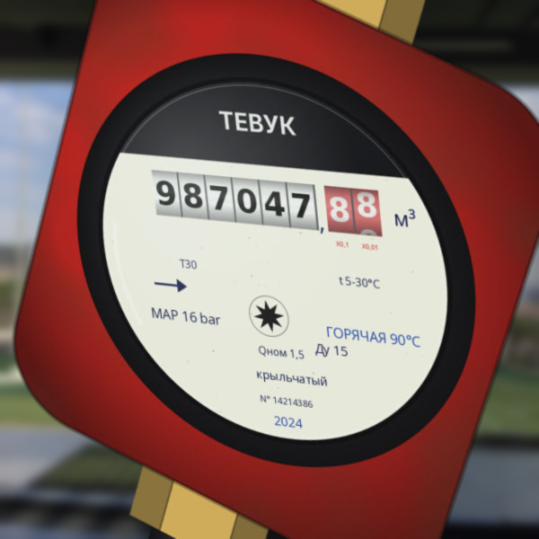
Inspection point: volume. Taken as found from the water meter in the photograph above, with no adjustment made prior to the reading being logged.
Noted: 987047.88 m³
